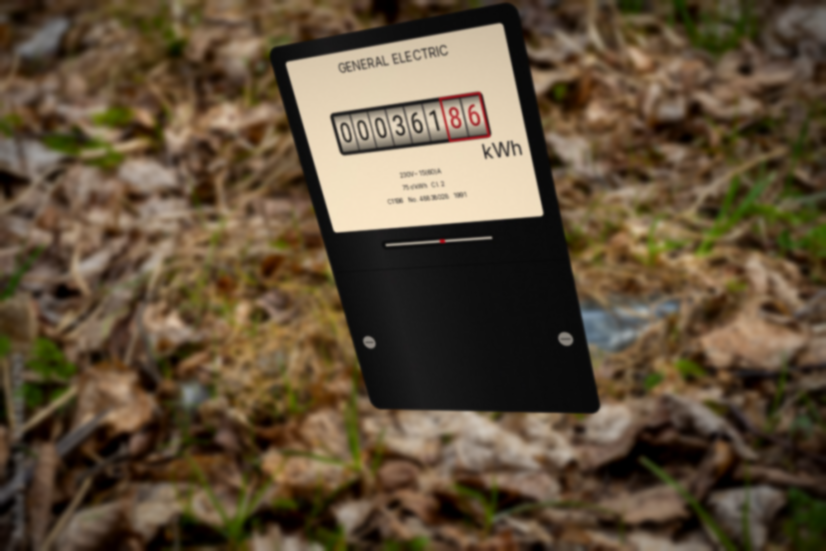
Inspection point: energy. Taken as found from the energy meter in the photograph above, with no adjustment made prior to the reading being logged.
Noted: 361.86 kWh
